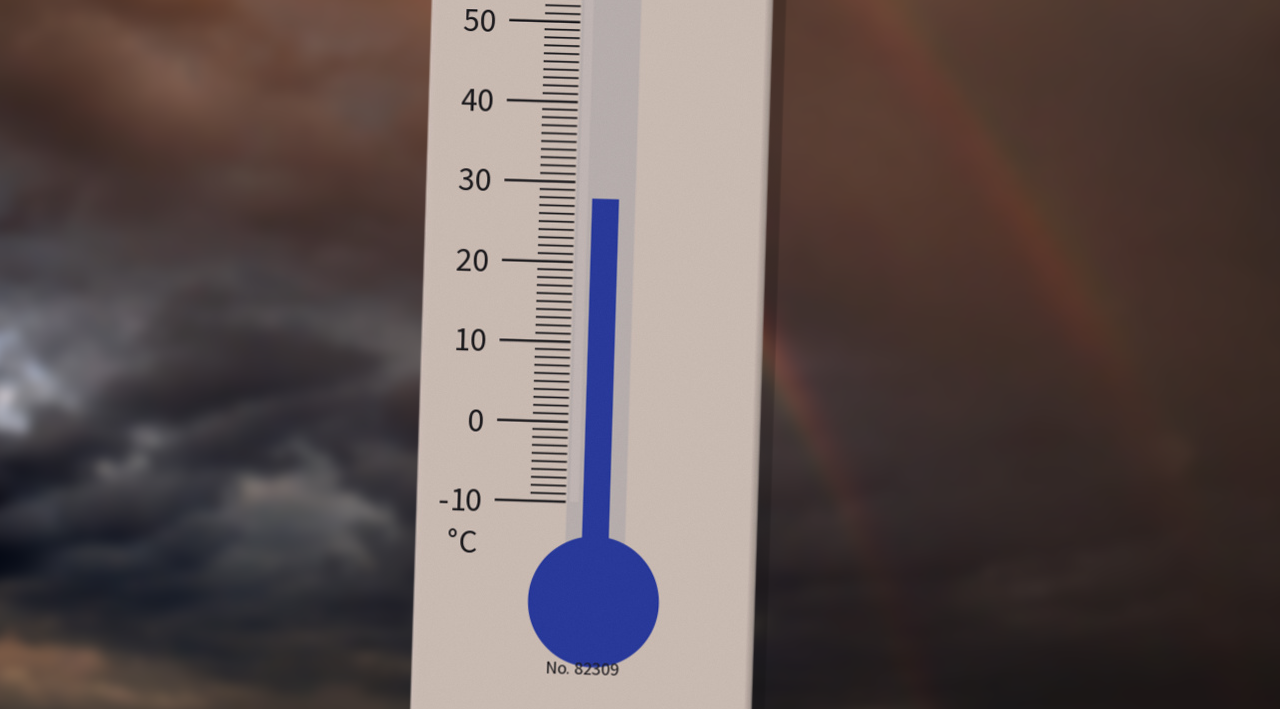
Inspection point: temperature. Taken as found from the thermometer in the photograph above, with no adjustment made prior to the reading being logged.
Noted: 28 °C
